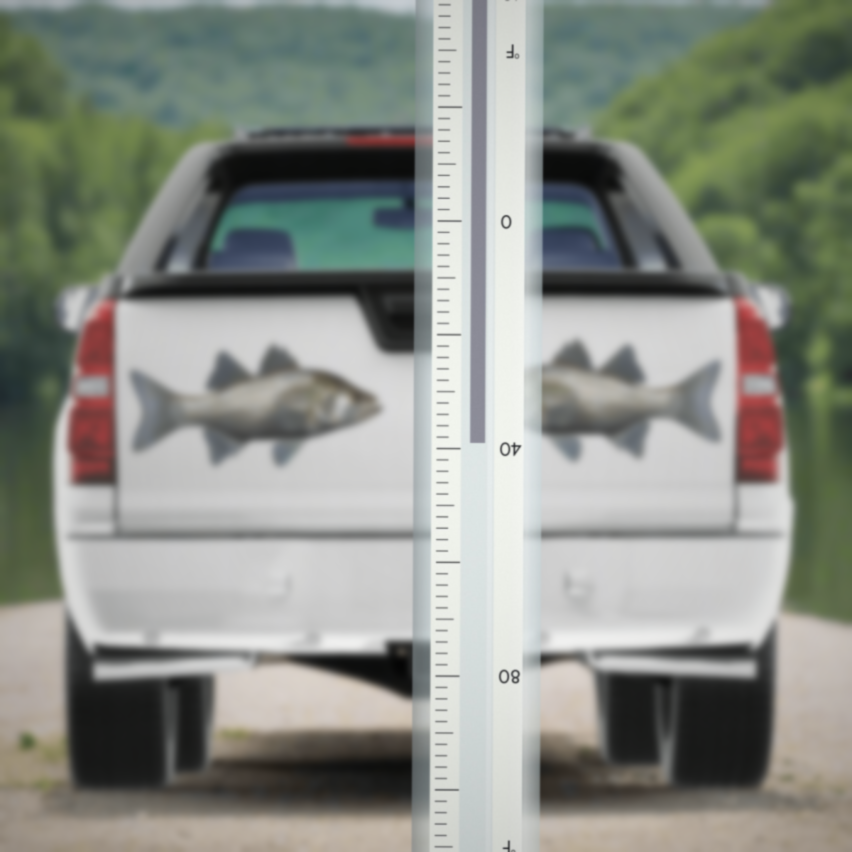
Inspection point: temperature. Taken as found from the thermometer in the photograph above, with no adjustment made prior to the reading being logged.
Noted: 39 °F
